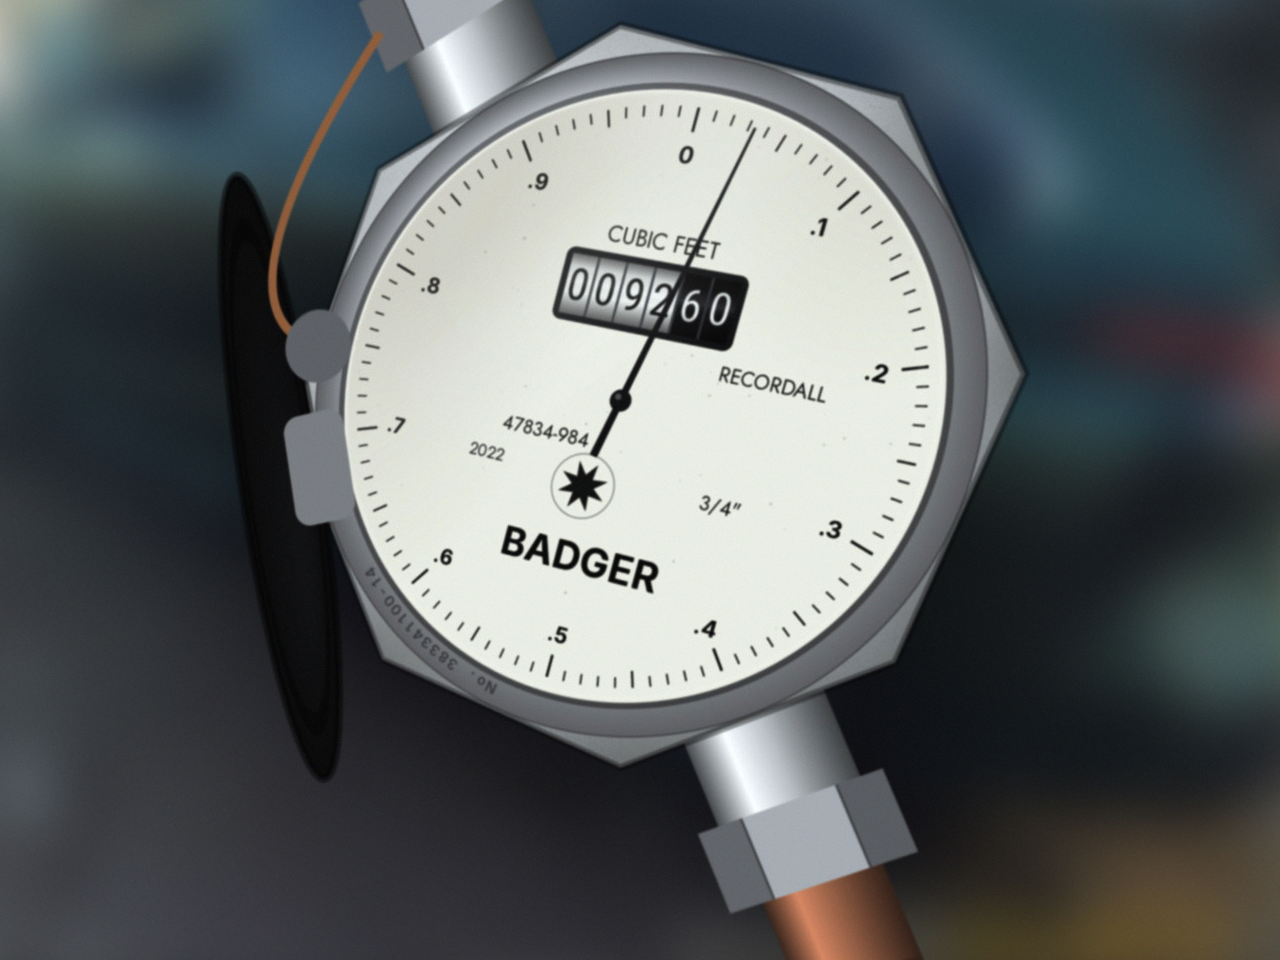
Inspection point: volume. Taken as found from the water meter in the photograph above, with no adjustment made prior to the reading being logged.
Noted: 9260.03 ft³
